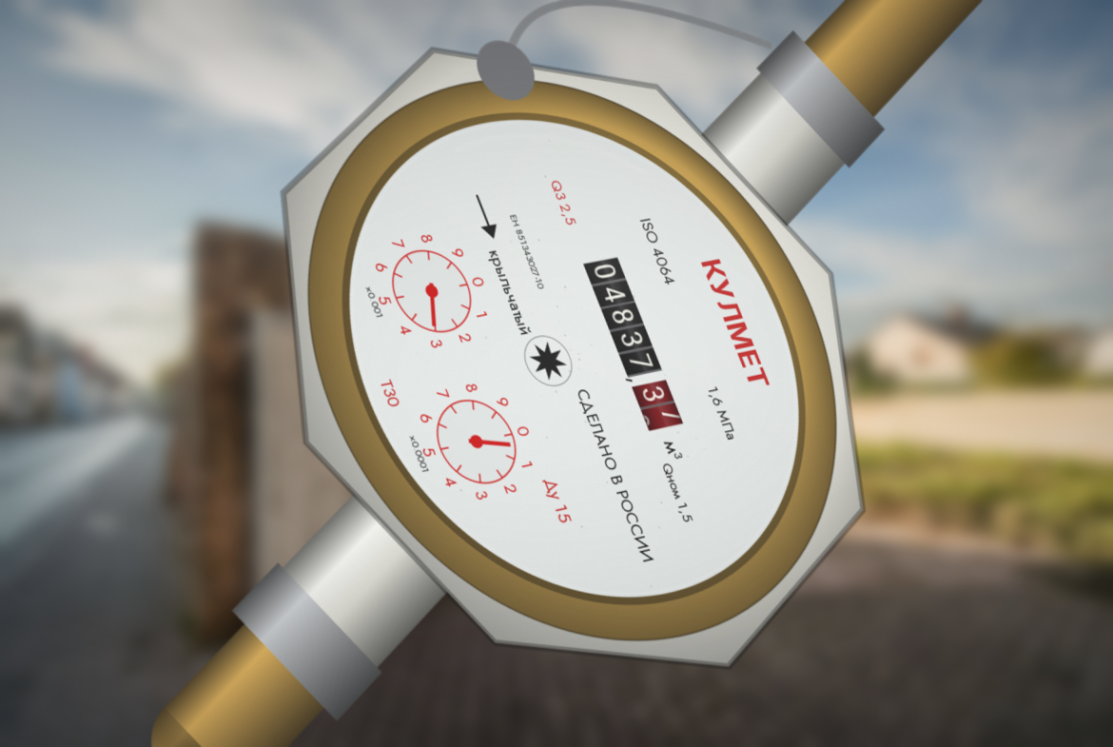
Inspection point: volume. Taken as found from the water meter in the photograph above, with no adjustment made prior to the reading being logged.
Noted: 4837.3730 m³
